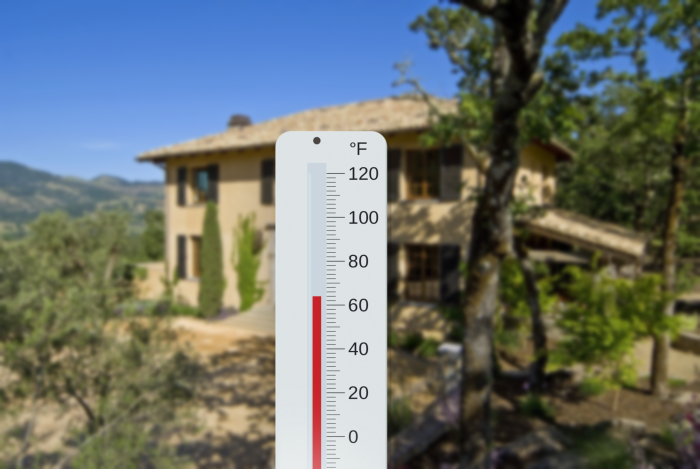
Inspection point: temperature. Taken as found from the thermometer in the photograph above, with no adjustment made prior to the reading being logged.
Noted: 64 °F
